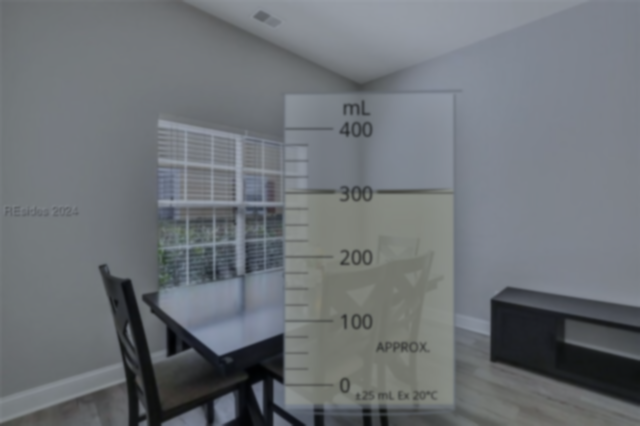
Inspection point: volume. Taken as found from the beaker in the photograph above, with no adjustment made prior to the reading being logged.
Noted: 300 mL
